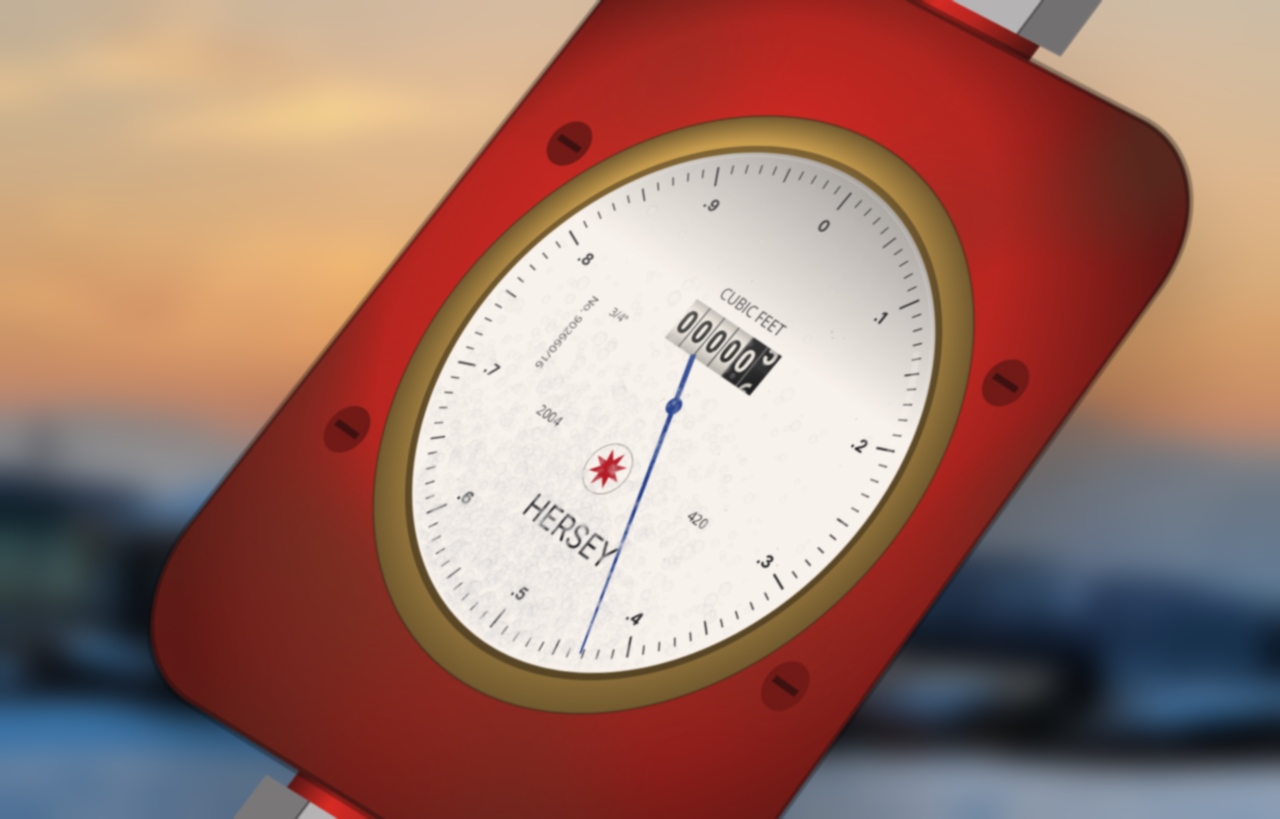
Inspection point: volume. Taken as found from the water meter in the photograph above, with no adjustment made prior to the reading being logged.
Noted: 5.43 ft³
